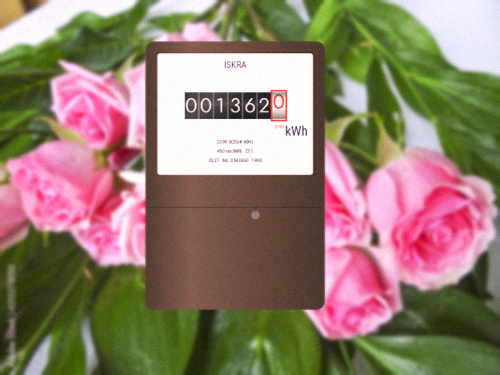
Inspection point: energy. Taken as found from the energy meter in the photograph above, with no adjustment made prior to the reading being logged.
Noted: 1362.0 kWh
